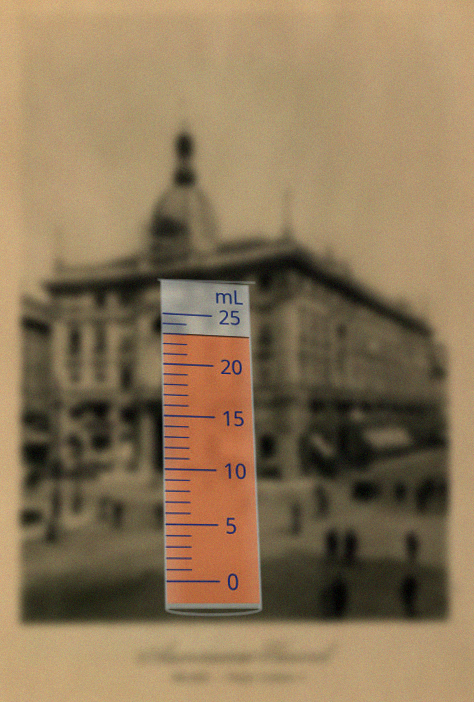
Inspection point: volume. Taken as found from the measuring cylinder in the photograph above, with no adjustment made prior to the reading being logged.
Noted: 23 mL
